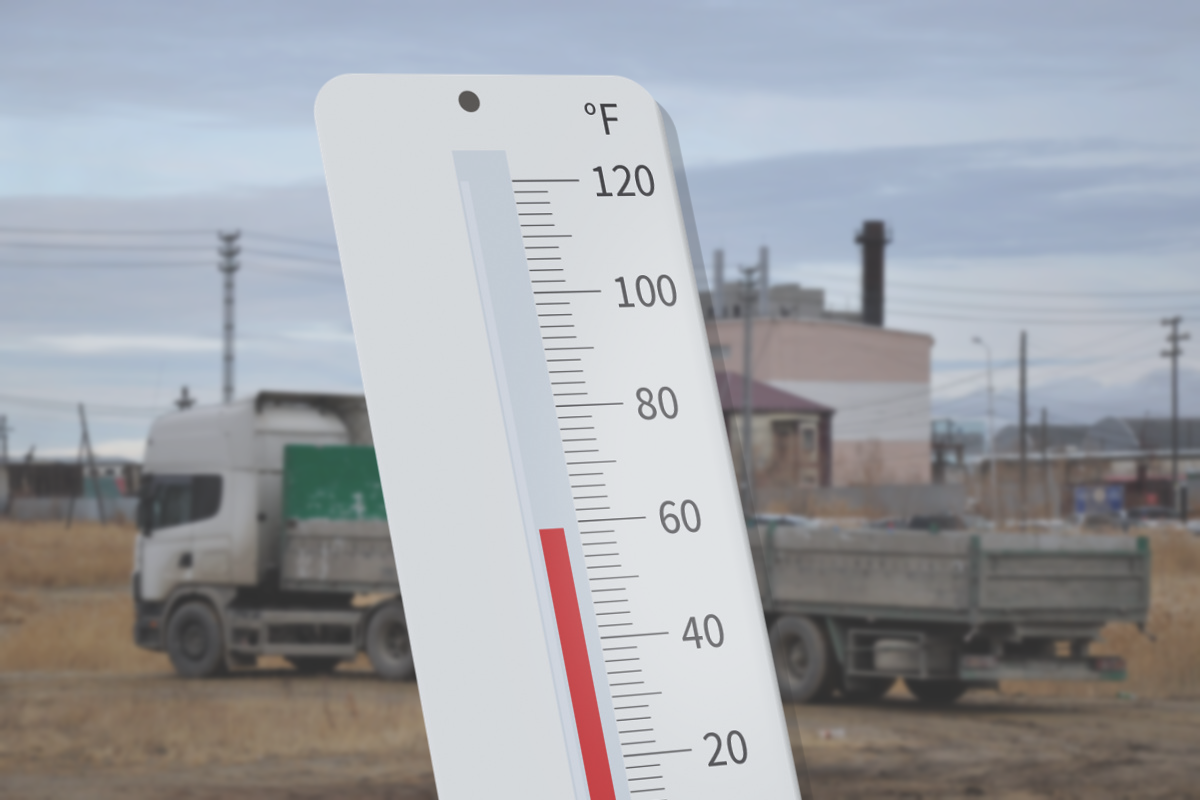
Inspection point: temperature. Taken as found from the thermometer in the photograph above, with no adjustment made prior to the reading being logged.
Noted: 59 °F
